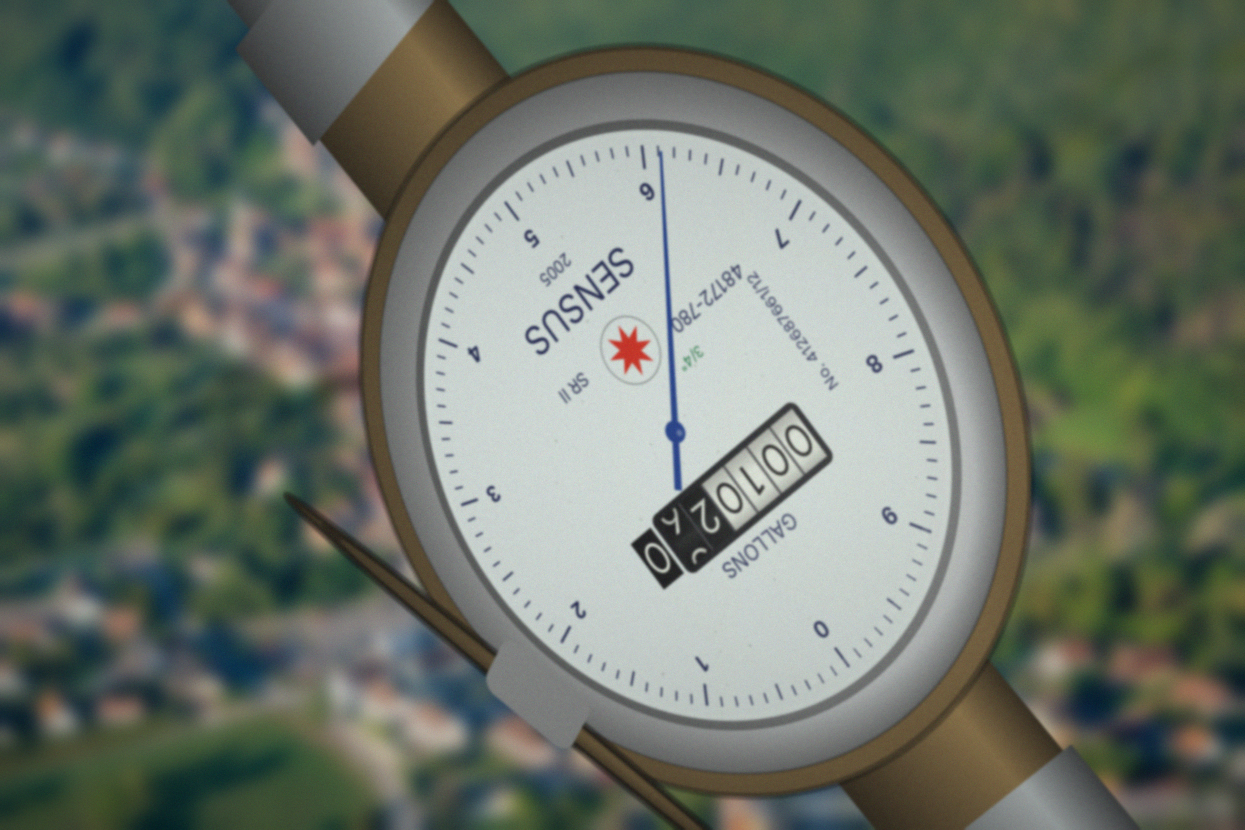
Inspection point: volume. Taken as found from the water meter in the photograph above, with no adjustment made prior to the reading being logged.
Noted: 10256.1 gal
